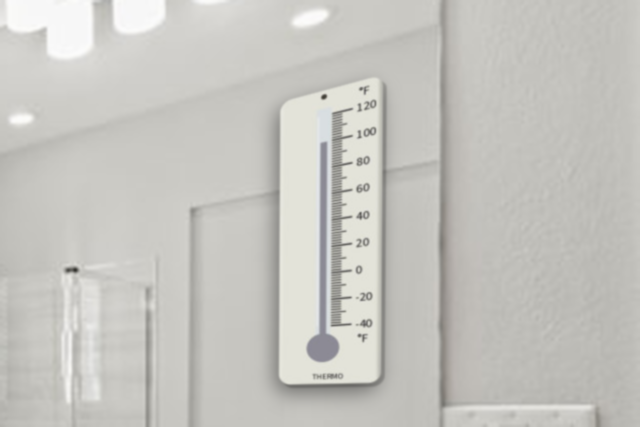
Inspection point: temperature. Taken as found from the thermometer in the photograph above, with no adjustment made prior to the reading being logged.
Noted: 100 °F
